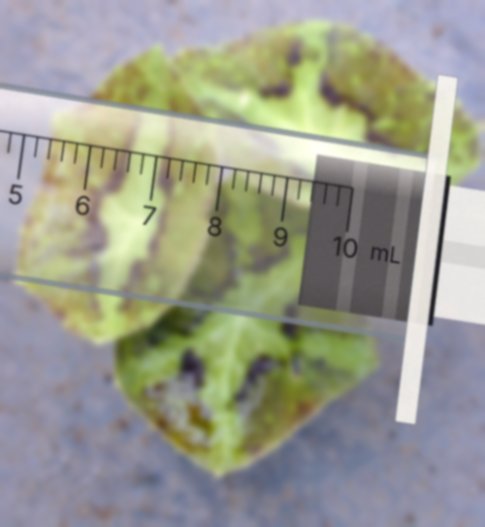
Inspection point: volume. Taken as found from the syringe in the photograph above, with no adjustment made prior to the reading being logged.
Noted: 9.4 mL
